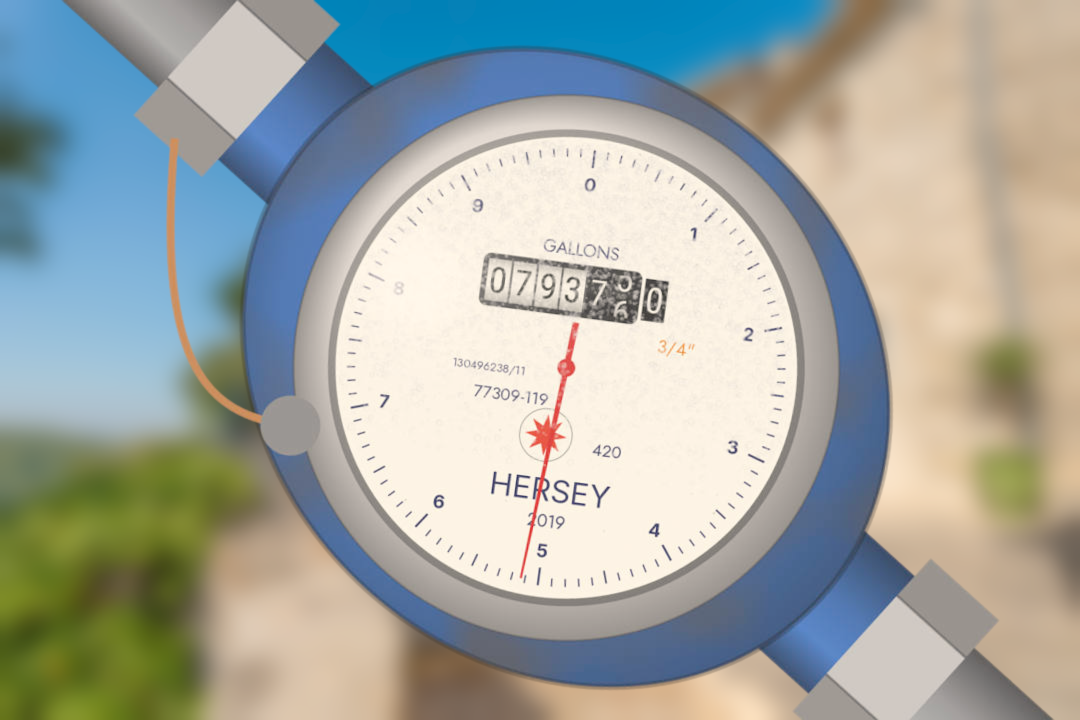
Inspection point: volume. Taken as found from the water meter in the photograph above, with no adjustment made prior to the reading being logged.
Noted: 793755.1 gal
